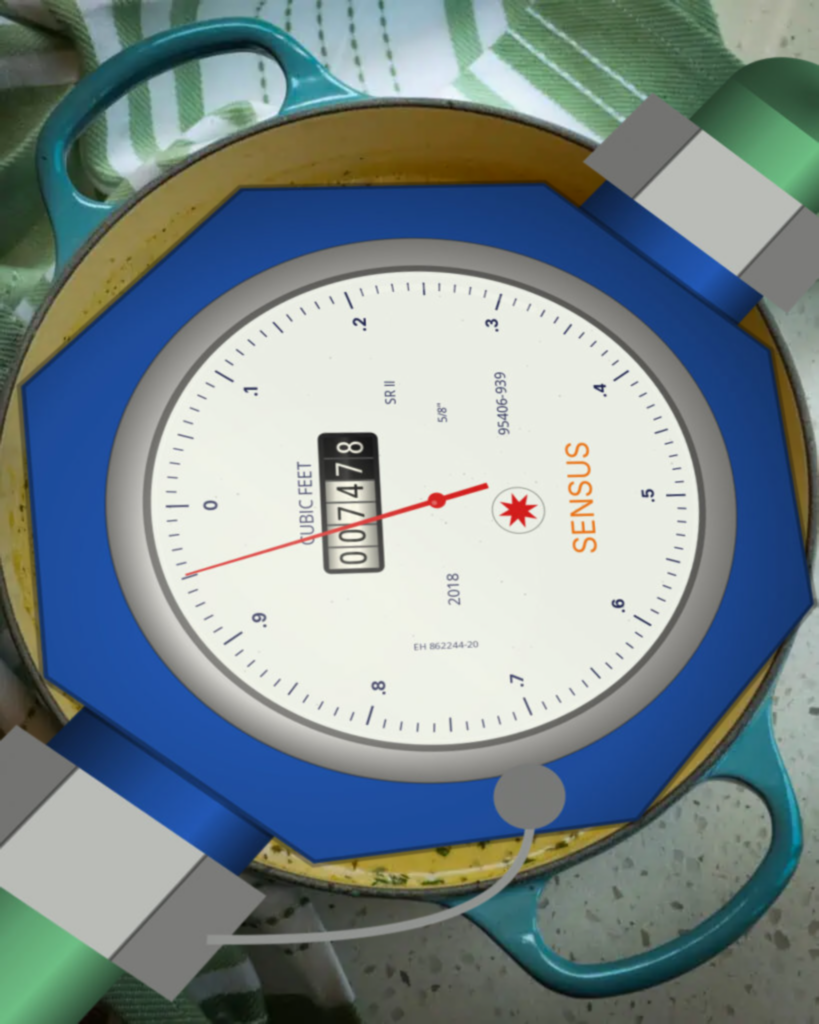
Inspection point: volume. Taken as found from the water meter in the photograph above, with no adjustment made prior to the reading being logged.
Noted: 7477.95 ft³
